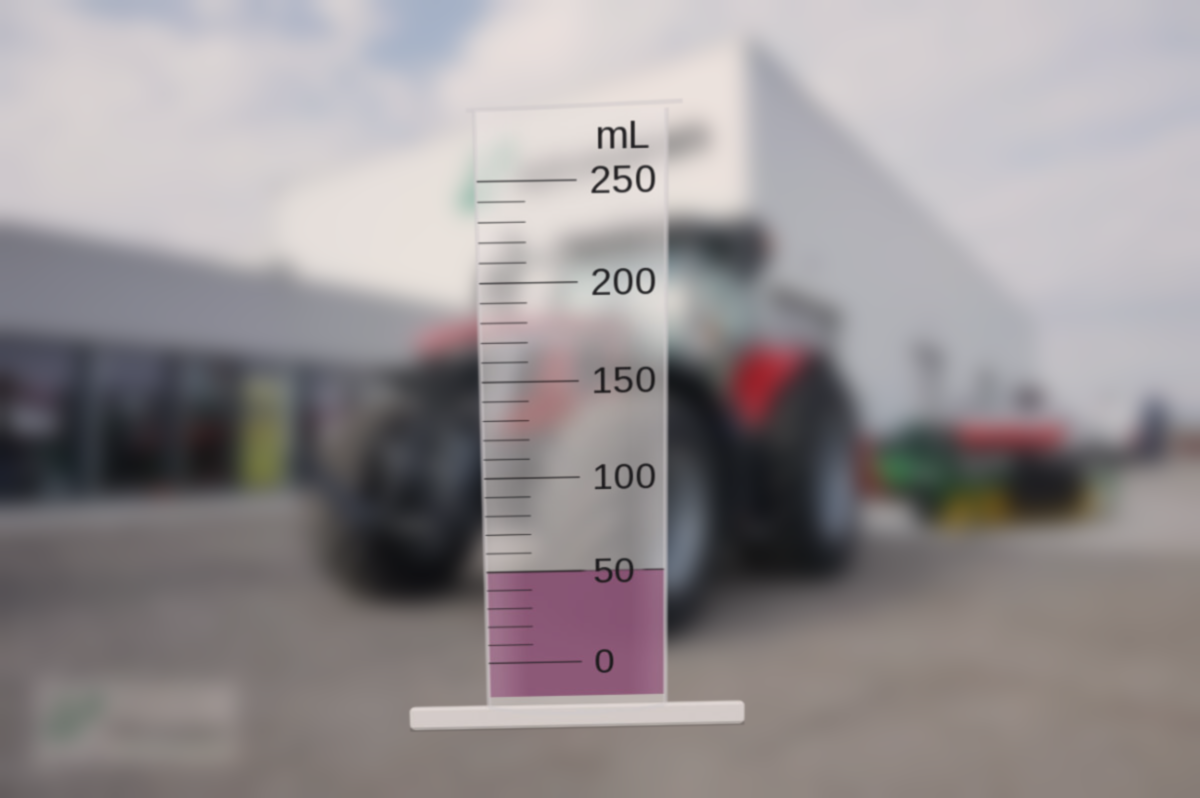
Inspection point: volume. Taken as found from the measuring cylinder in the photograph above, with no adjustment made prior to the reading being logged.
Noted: 50 mL
